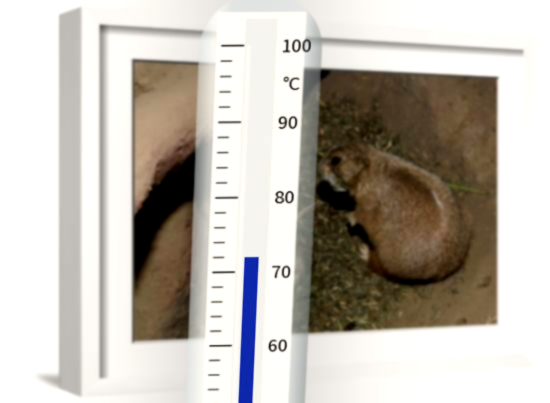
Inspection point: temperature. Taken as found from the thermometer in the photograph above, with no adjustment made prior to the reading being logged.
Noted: 72 °C
